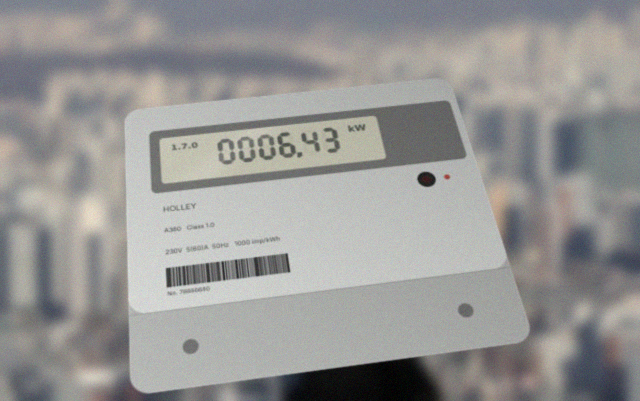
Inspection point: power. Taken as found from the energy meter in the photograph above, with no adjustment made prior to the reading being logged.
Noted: 6.43 kW
